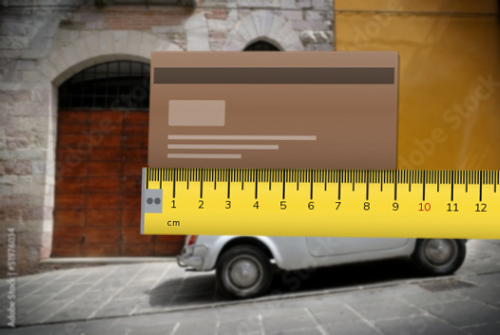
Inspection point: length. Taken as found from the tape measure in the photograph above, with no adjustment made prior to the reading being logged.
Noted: 9 cm
